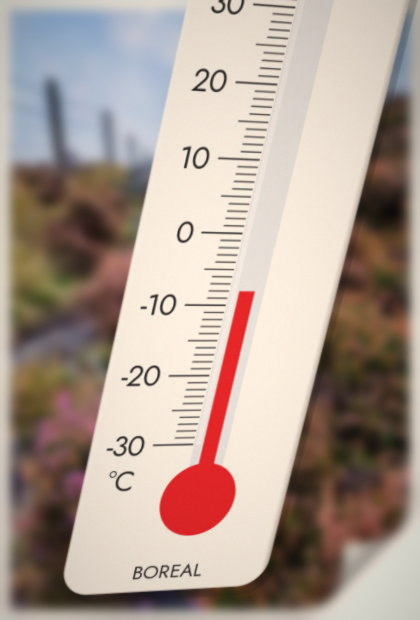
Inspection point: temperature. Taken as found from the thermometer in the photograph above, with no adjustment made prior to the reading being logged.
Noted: -8 °C
